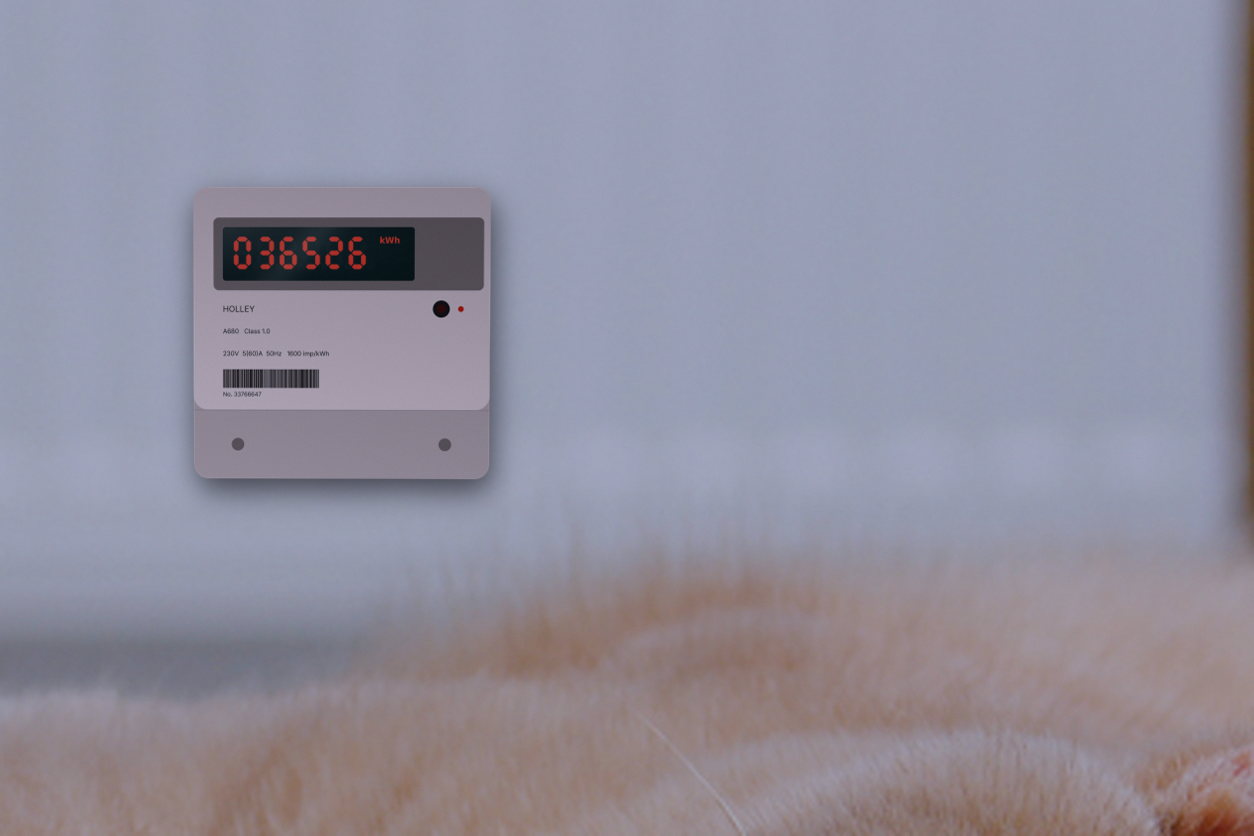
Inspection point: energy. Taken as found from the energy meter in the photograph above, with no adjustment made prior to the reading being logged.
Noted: 36526 kWh
